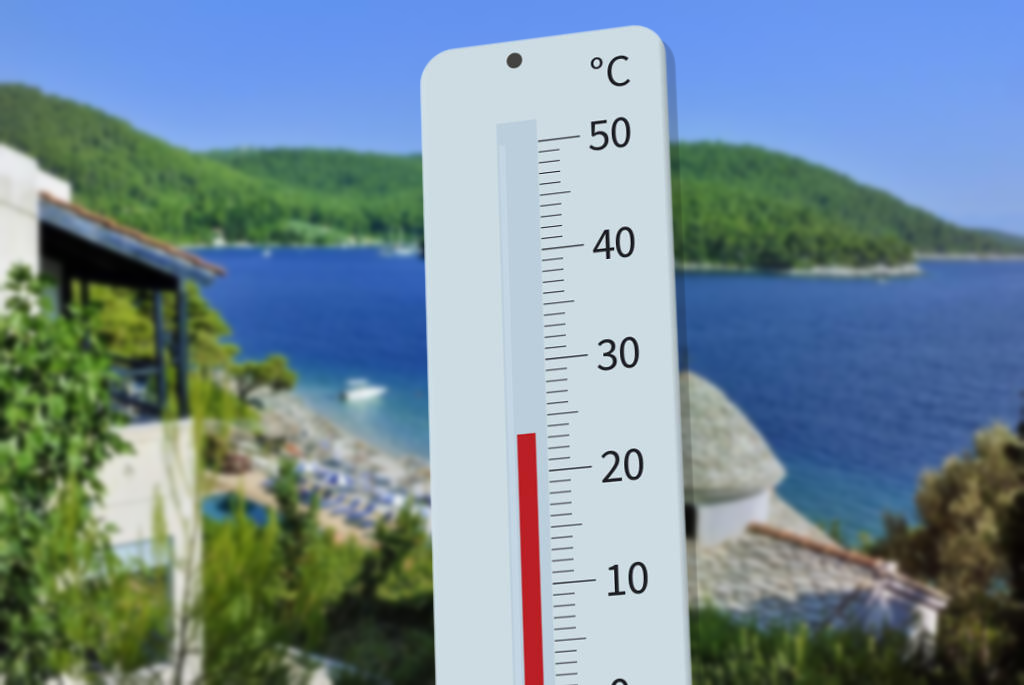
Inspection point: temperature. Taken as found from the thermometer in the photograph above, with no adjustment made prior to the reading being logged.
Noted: 23.5 °C
